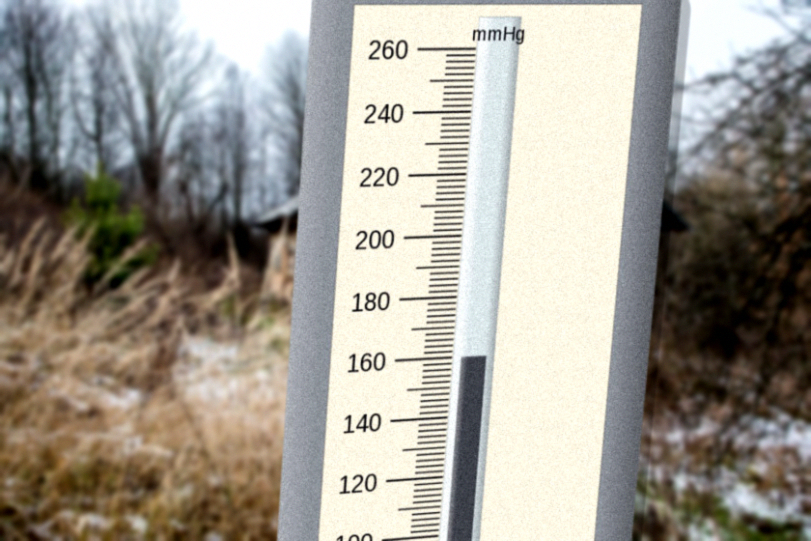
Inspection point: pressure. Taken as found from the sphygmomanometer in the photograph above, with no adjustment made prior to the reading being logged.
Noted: 160 mmHg
